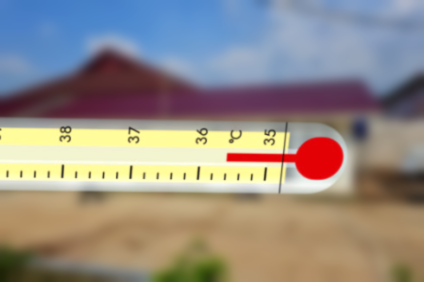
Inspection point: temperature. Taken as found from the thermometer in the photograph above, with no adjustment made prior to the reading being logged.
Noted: 35.6 °C
